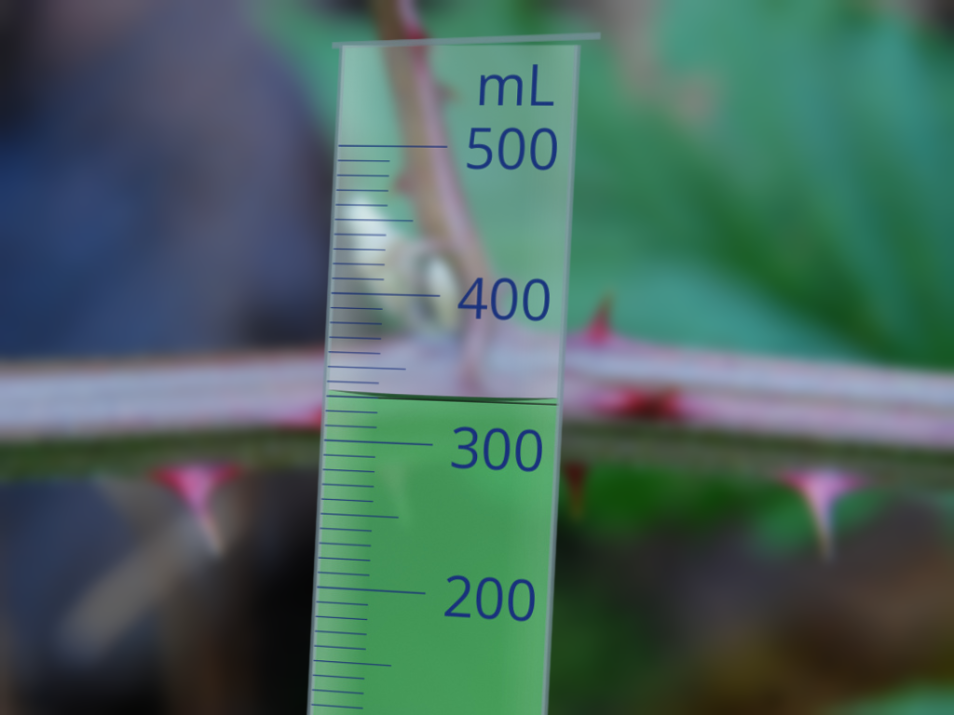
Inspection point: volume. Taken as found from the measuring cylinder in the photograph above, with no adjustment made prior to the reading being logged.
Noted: 330 mL
